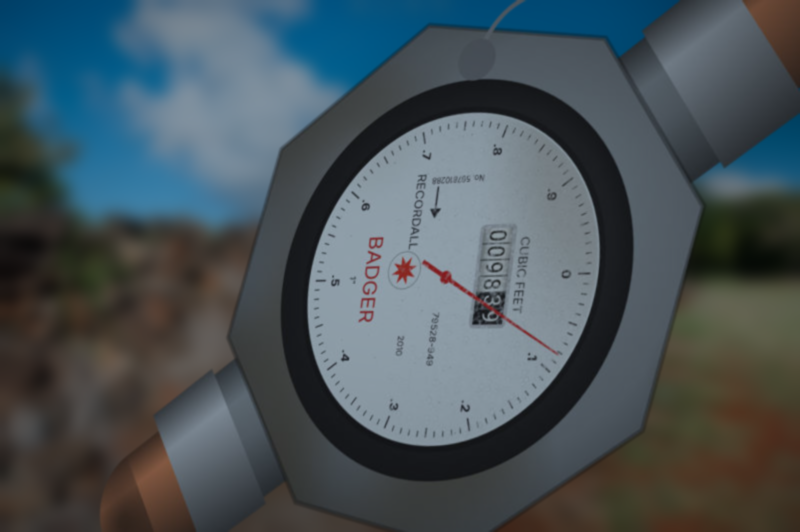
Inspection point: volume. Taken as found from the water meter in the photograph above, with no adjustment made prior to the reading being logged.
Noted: 9839.08 ft³
